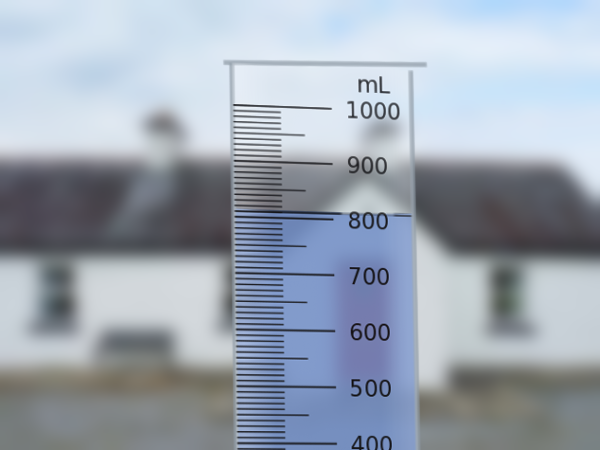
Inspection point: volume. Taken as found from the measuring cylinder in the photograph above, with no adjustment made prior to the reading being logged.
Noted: 810 mL
